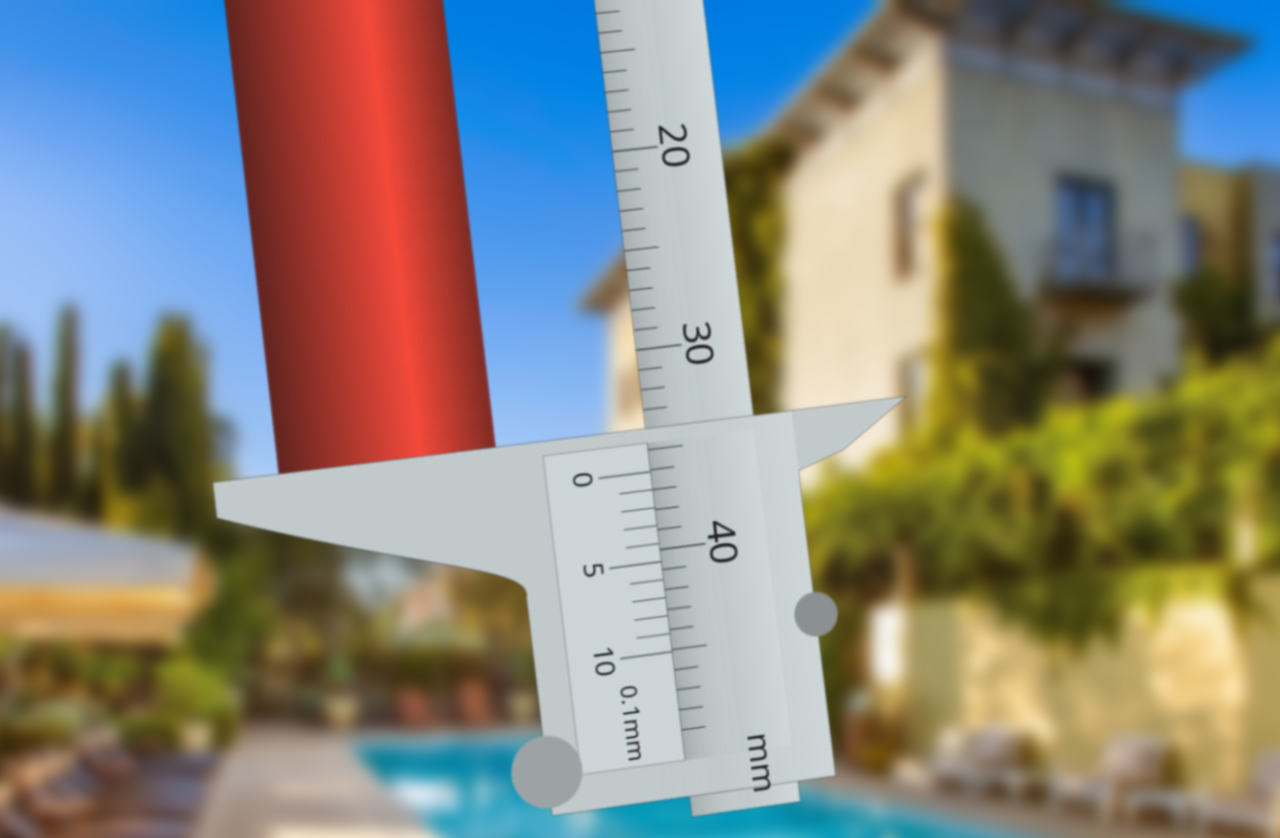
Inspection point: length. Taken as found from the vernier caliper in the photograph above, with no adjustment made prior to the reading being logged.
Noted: 36.1 mm
